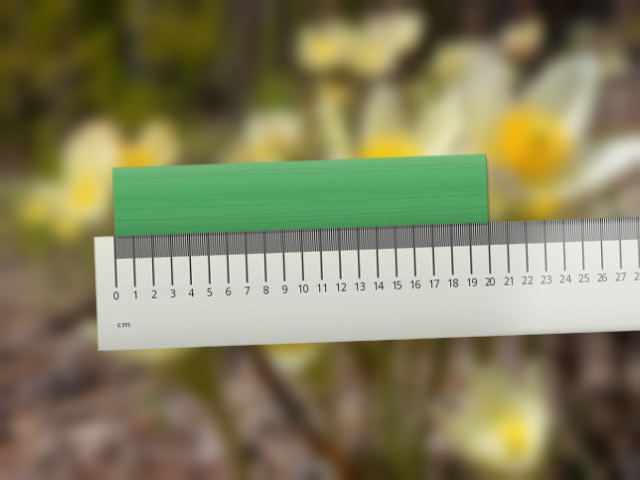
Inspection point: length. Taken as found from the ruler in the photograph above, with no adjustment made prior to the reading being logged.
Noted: 20 cm
